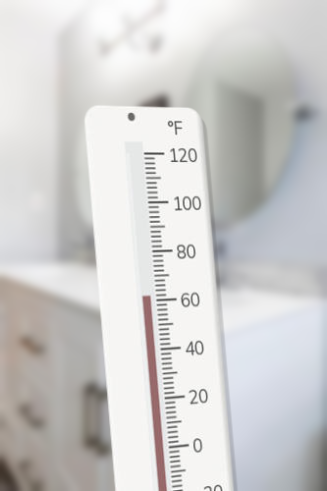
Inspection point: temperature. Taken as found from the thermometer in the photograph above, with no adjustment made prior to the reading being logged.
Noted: 62 °F
